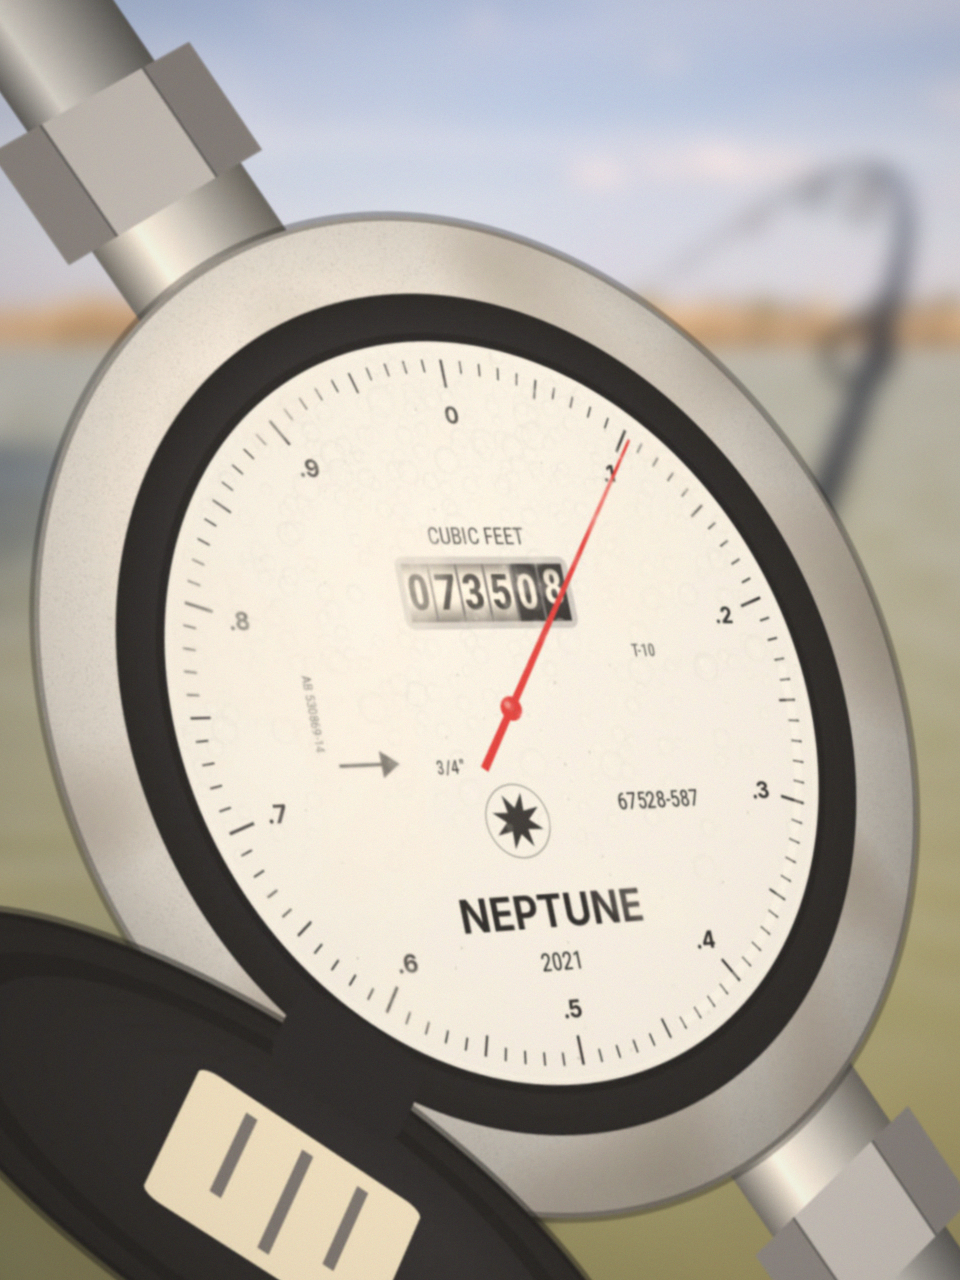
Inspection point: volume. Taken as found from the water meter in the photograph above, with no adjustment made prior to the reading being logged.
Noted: 73508.10 ft³
